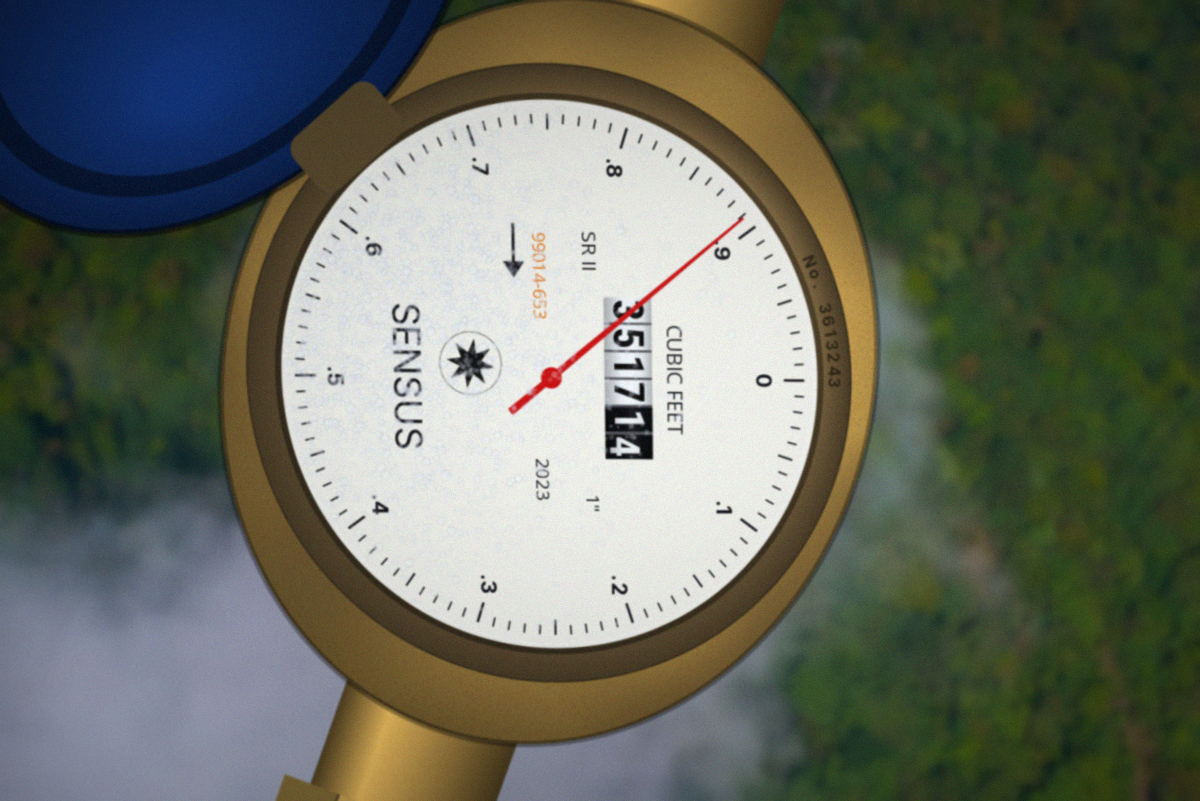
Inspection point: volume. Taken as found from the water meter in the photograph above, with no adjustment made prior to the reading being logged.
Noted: 351713.89 ft³
